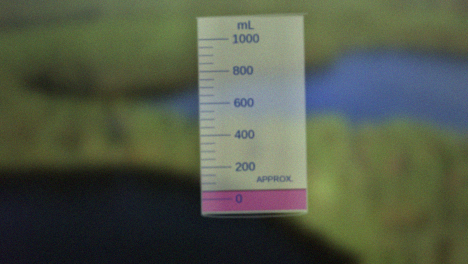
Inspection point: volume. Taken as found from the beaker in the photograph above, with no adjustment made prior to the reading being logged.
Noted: 50 mL
